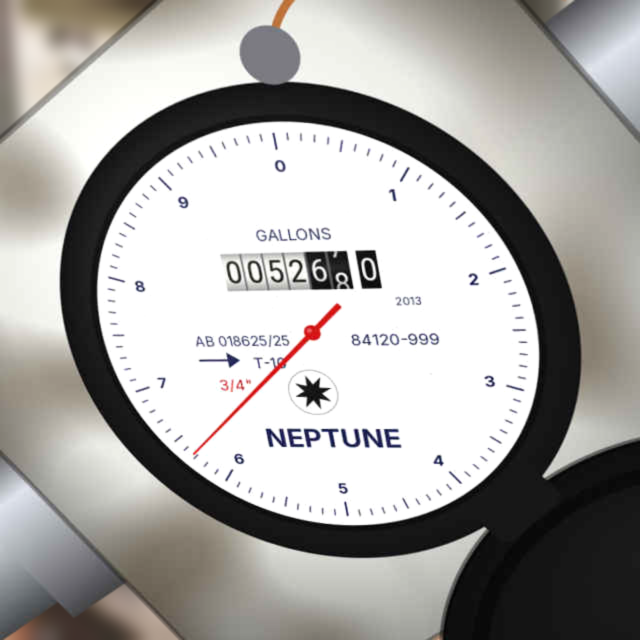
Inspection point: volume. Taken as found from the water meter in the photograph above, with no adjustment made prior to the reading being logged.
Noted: 52676.3 gal
